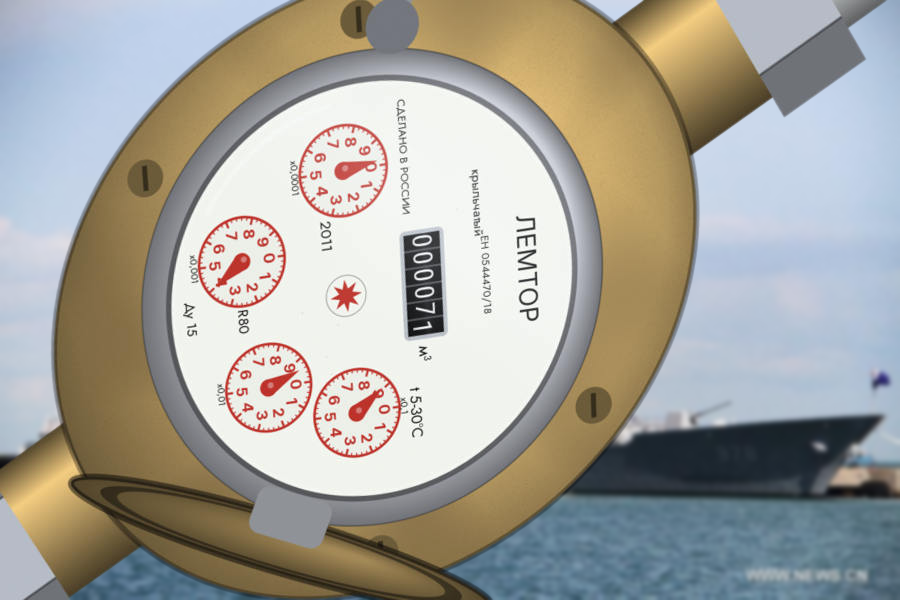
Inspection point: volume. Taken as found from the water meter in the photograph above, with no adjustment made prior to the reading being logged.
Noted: 70.8939 m³
